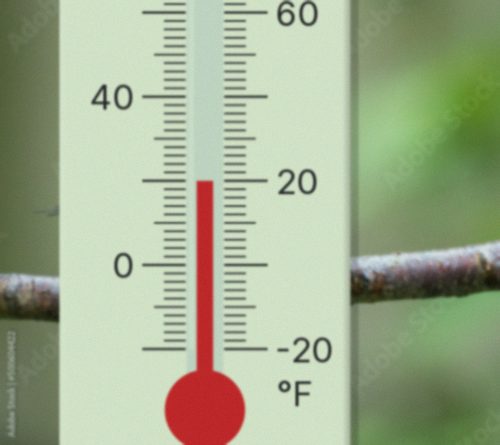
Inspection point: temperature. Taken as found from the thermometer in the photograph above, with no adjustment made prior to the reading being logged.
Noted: 20 °F
